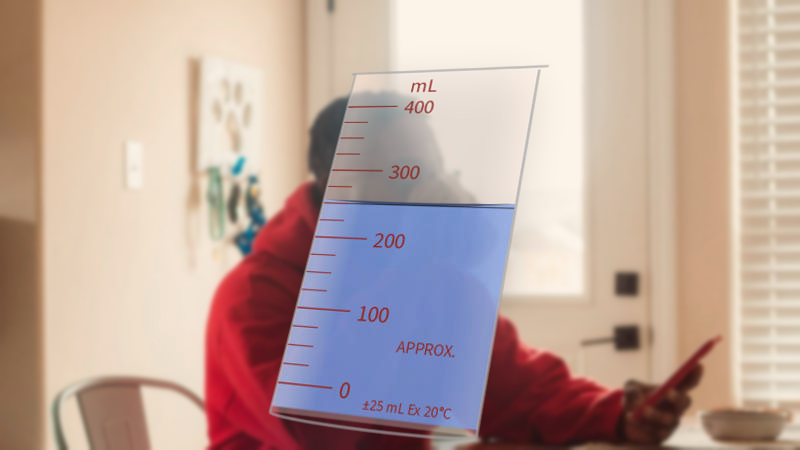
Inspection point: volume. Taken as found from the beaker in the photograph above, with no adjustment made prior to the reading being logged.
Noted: 250 mL
